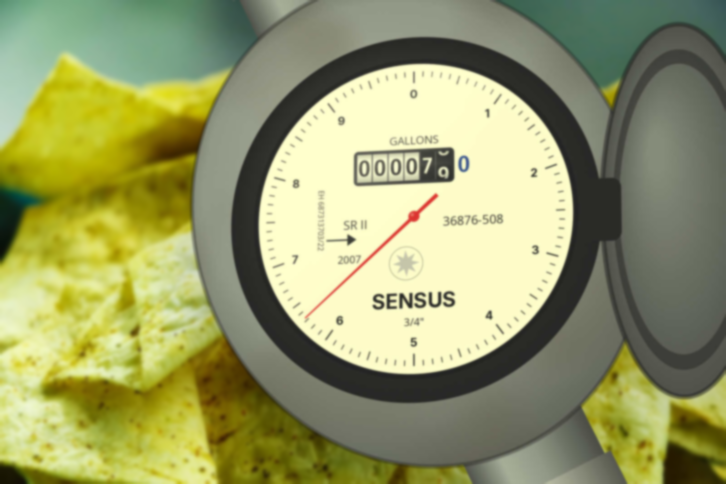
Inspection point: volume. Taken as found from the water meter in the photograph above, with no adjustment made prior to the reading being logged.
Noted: 786.3 gal
